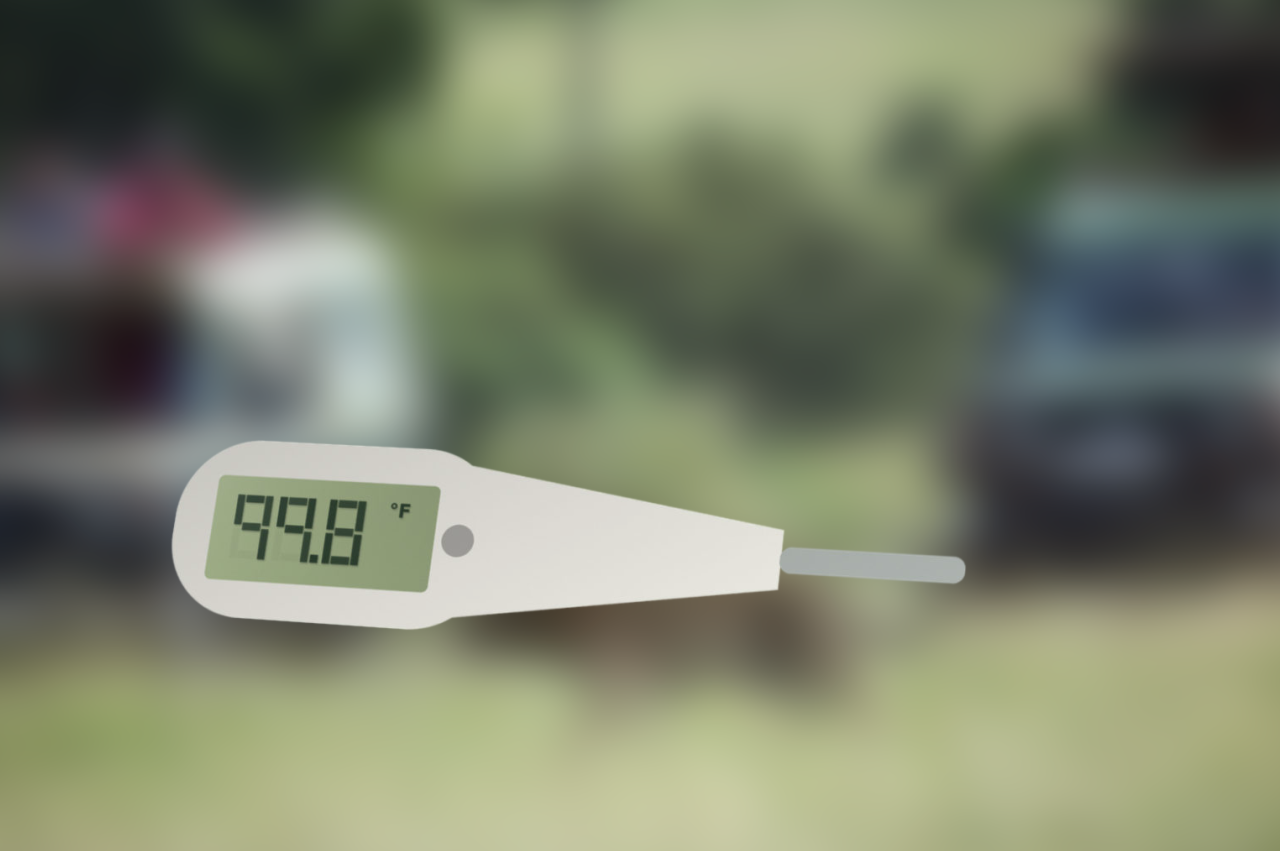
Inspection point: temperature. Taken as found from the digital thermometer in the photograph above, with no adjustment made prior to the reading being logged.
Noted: 99.8 °F
